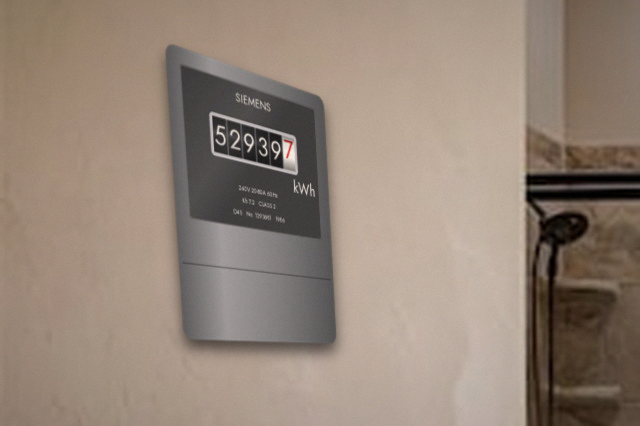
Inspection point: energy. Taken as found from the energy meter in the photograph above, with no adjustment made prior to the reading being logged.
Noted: 52939.7 kWh
